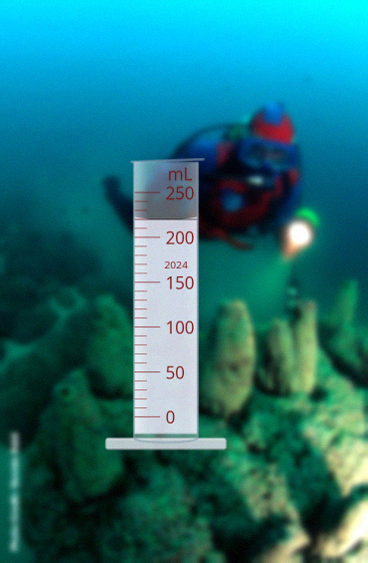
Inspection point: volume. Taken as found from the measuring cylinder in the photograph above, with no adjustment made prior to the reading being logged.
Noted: 220 mL
